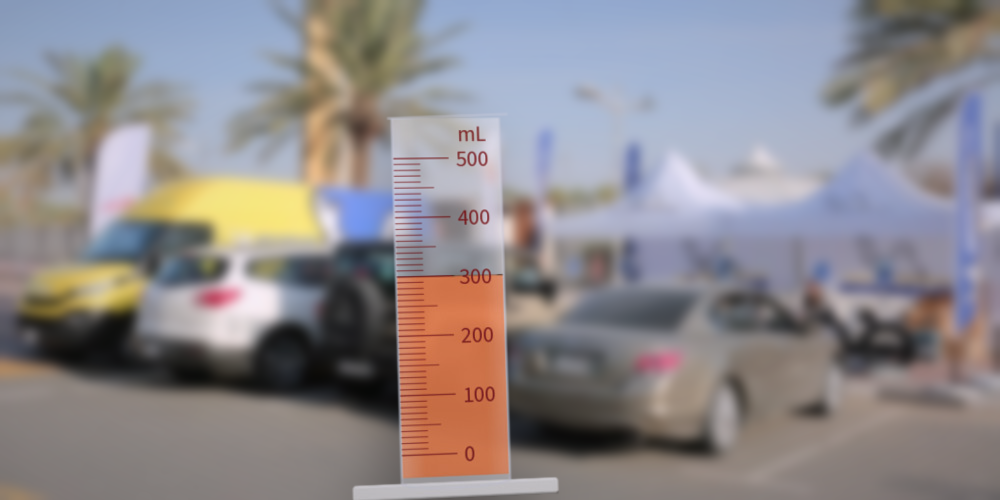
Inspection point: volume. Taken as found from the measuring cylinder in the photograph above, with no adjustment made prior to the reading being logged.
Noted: 300 mL
